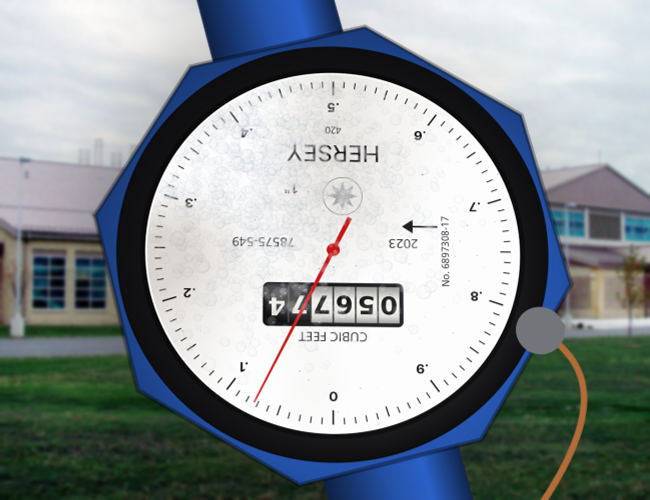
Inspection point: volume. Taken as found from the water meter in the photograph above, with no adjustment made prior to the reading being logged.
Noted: 56774.07 ft³
